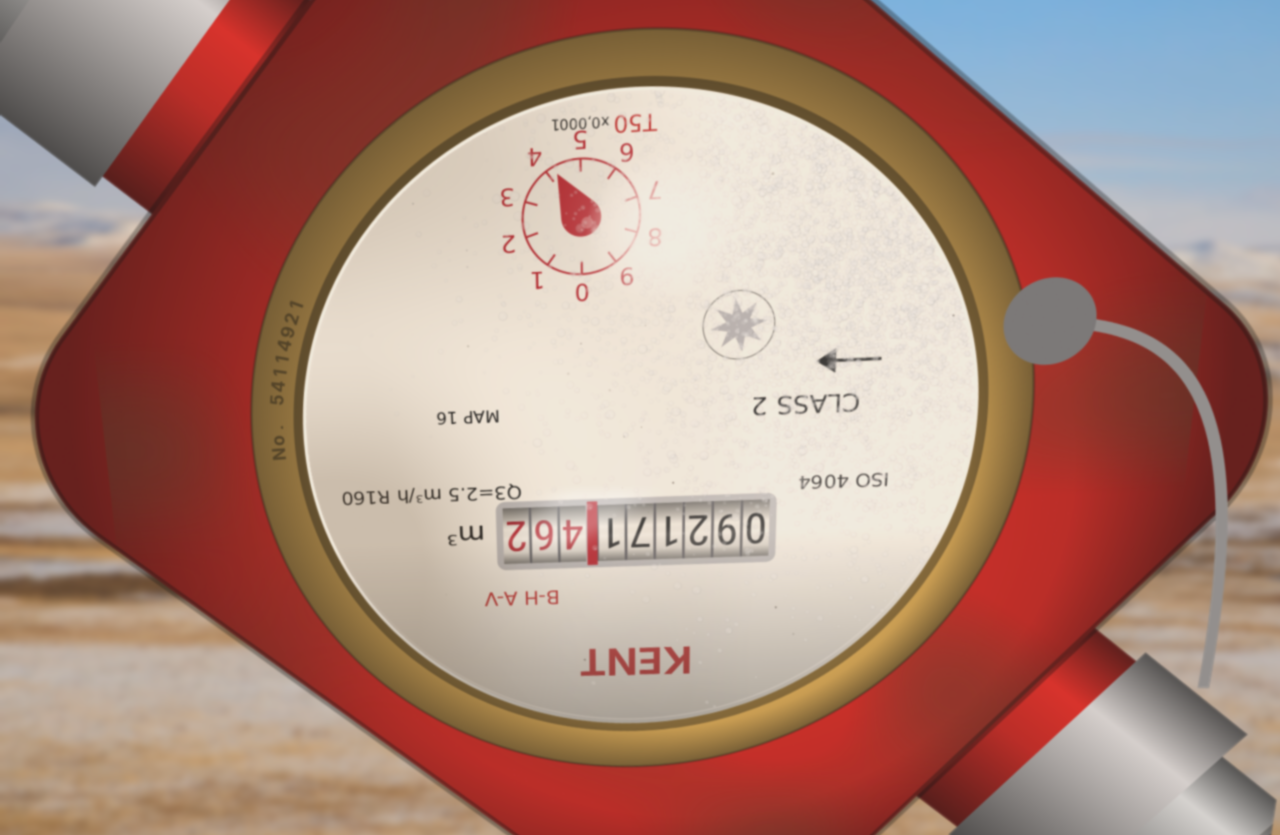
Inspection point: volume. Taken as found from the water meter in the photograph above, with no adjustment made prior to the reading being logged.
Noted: 92171.4624 m³
